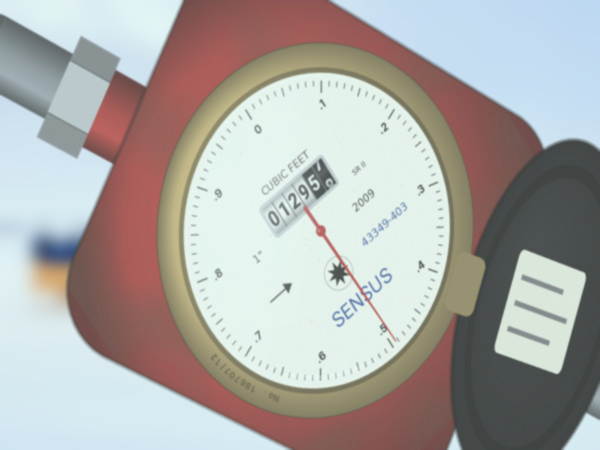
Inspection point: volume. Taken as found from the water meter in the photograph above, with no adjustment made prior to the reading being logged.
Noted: 12957.49 ft³
